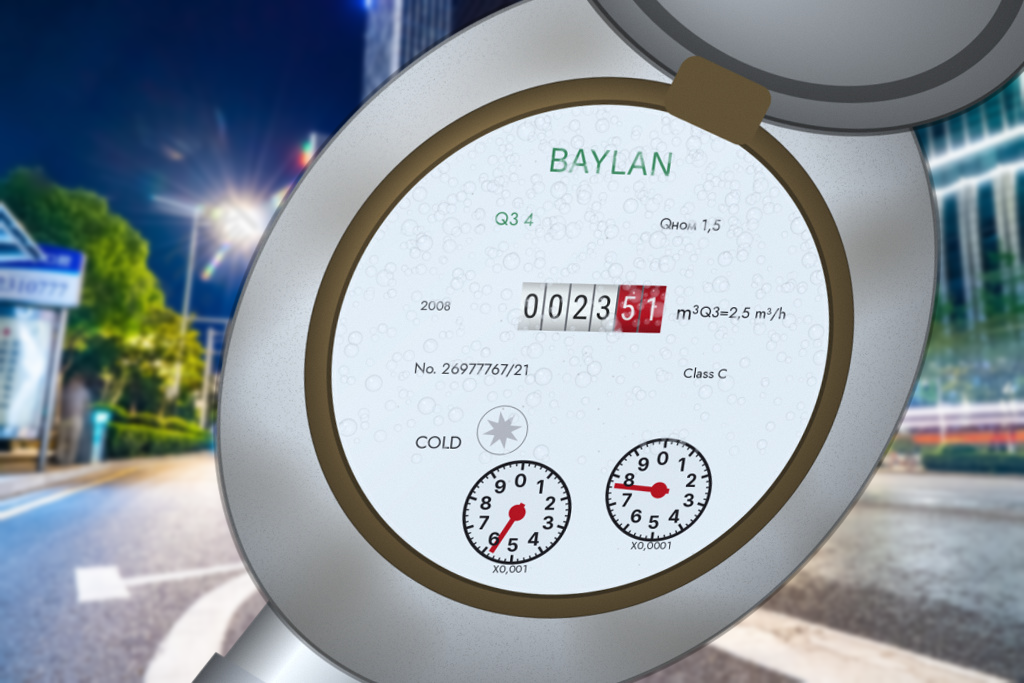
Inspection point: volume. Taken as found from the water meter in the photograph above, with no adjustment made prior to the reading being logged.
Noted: 23.5157 m³
